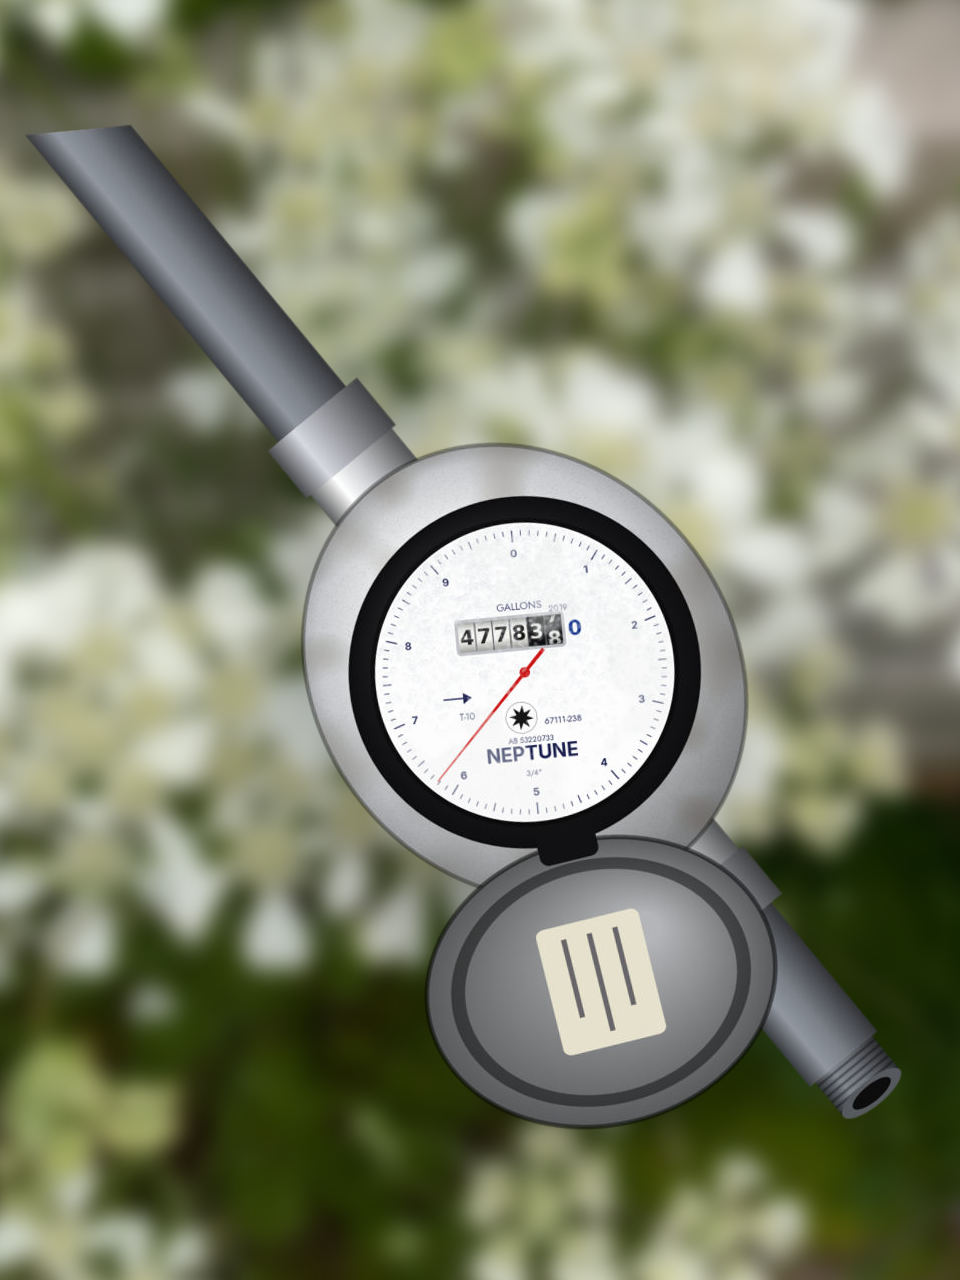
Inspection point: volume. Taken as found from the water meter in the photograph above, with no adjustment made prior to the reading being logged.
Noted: 4778376.2 gal
